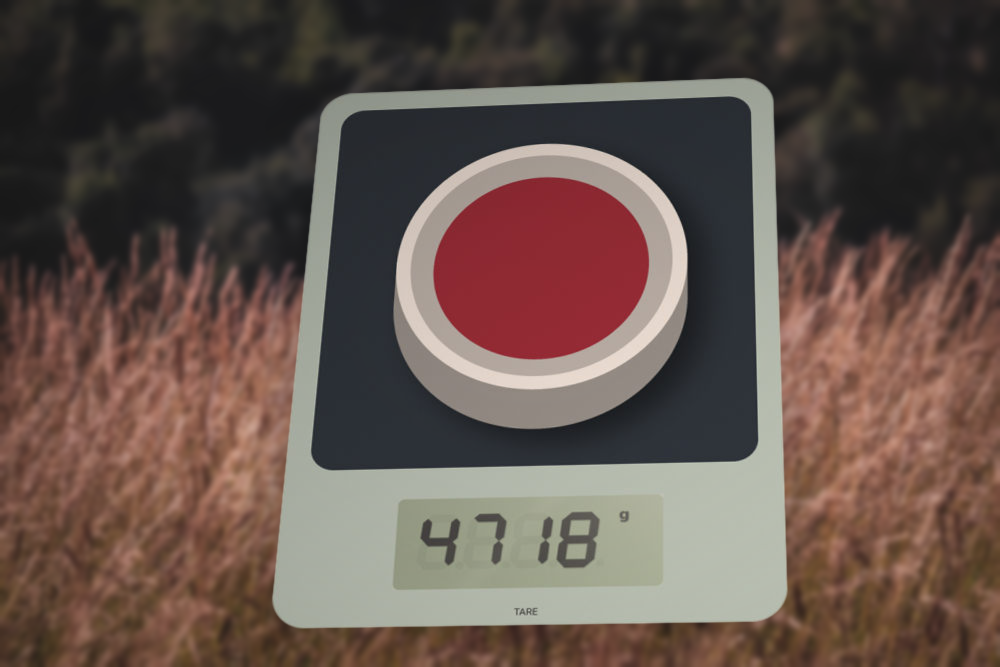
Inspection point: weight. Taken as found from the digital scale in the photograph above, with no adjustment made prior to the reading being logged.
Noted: 4718 g
